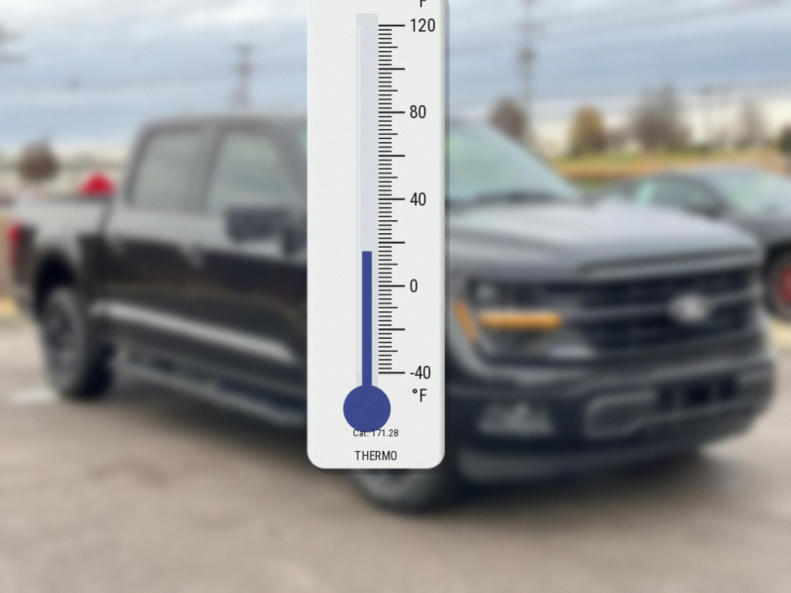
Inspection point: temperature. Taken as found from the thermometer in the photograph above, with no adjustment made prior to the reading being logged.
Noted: 16 °F
